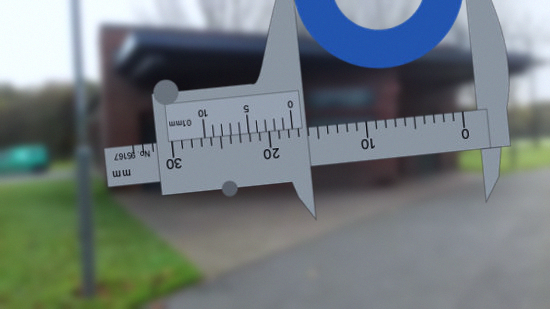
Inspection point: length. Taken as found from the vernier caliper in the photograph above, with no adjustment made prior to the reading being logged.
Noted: 17.6 mm
